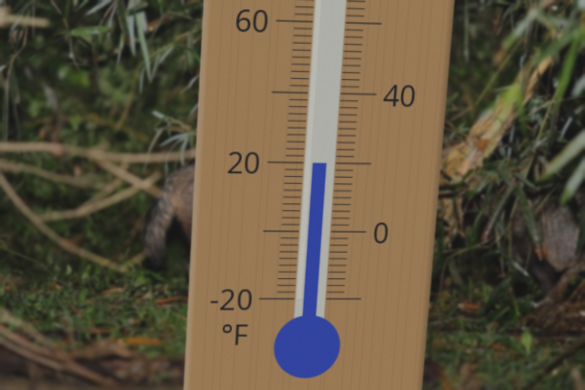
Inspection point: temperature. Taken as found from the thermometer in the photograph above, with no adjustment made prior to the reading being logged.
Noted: 20 °F
